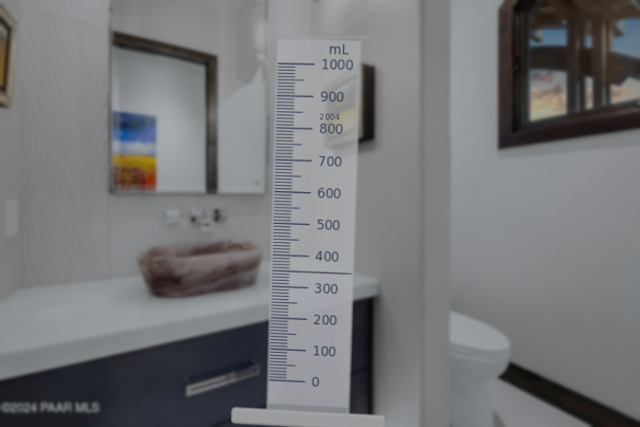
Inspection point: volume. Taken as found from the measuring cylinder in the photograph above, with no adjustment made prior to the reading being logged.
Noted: 350 mL
